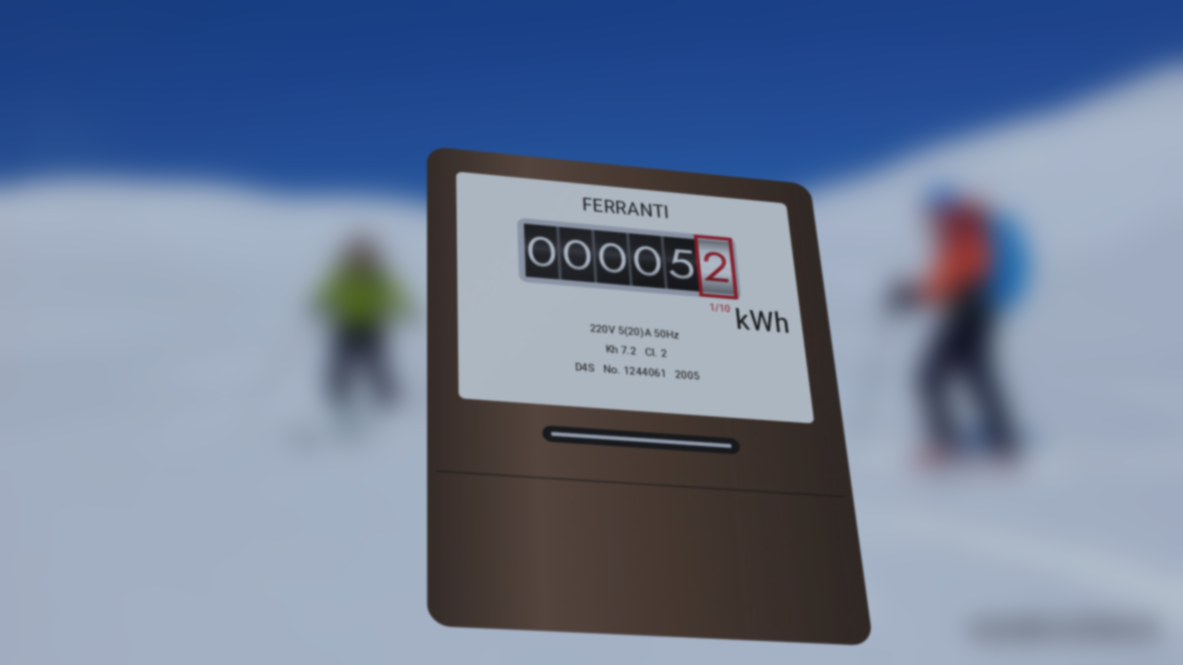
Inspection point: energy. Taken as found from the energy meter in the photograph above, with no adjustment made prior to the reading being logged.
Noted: 5.2 kWh
